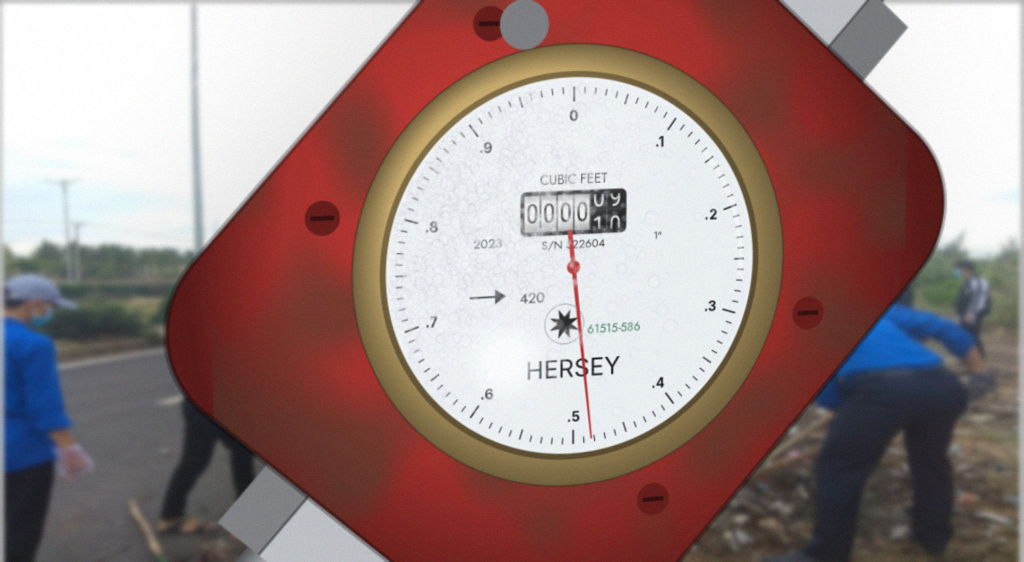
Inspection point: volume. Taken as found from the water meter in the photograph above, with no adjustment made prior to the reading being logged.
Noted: 9.48 ft³
